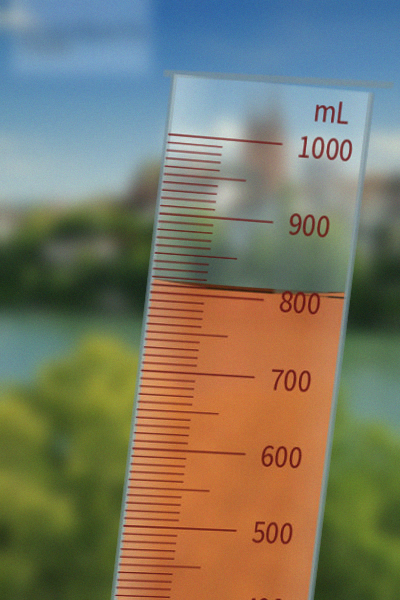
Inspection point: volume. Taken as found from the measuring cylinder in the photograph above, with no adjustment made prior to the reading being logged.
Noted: 810 mL
